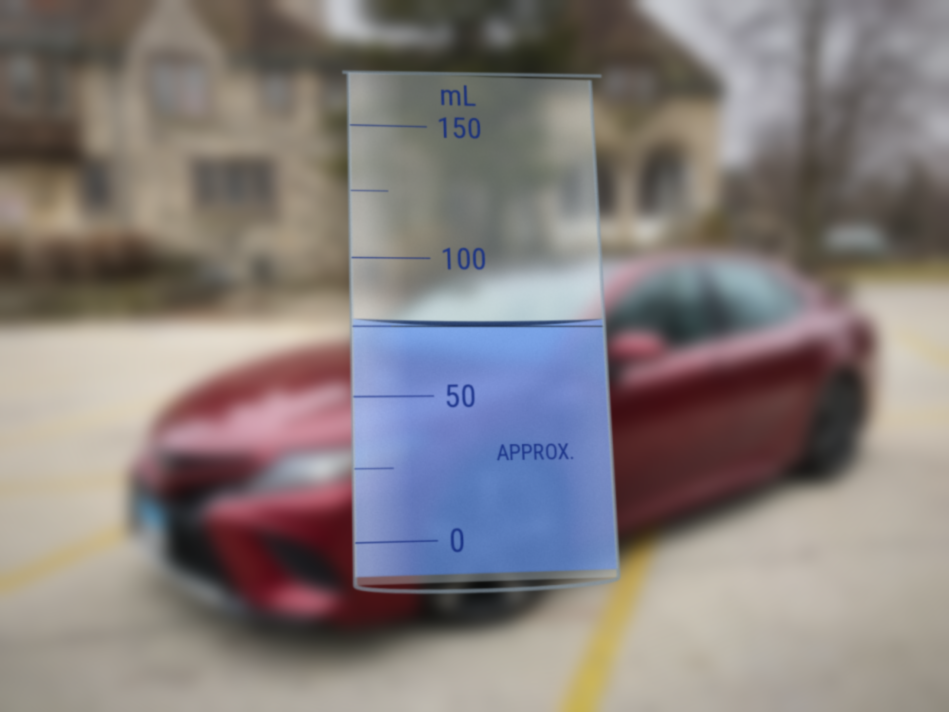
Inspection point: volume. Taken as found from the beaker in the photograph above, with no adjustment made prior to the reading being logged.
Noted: 75 mL
